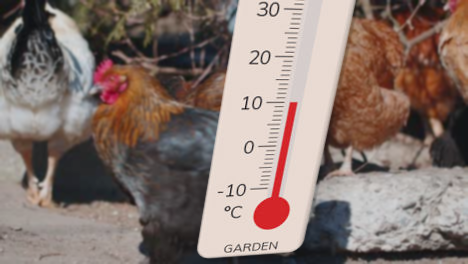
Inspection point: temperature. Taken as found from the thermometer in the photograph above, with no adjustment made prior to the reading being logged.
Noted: 10 °C
